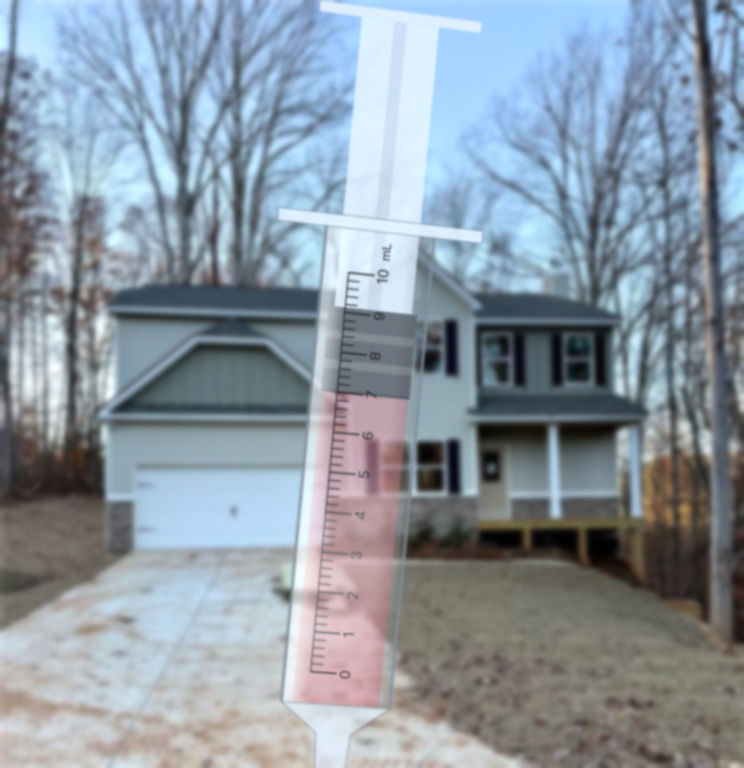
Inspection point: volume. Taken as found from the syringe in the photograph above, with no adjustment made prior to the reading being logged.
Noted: 7 mL
